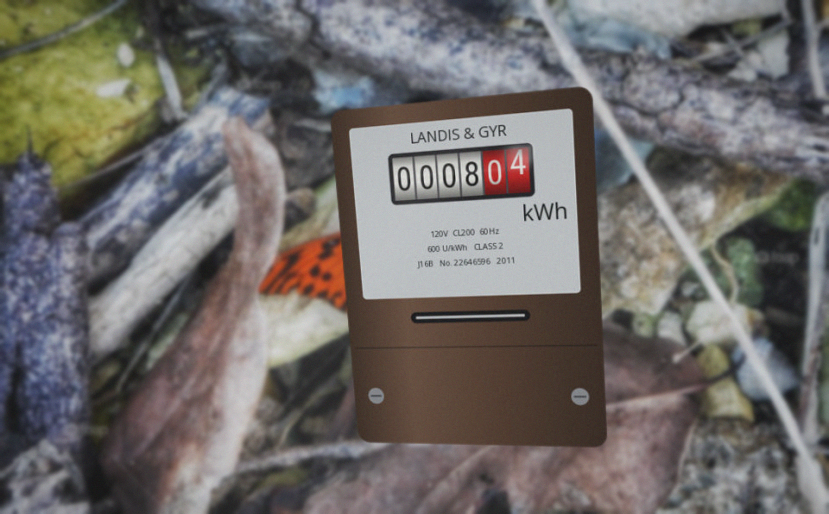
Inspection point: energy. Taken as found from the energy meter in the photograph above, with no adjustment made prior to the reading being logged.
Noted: 8.04 kWh
